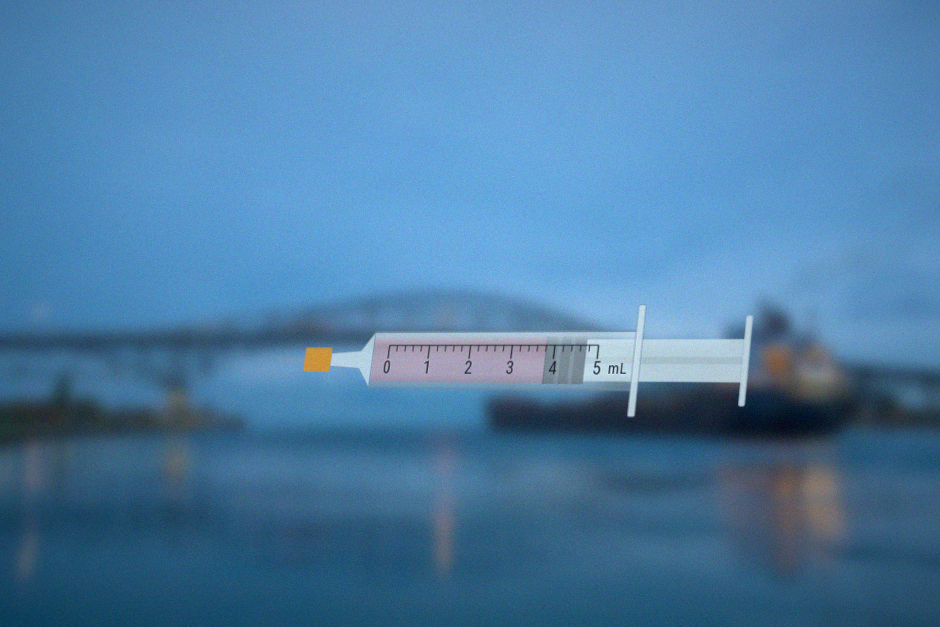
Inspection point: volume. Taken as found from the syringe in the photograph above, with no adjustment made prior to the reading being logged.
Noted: 3.8 mL
